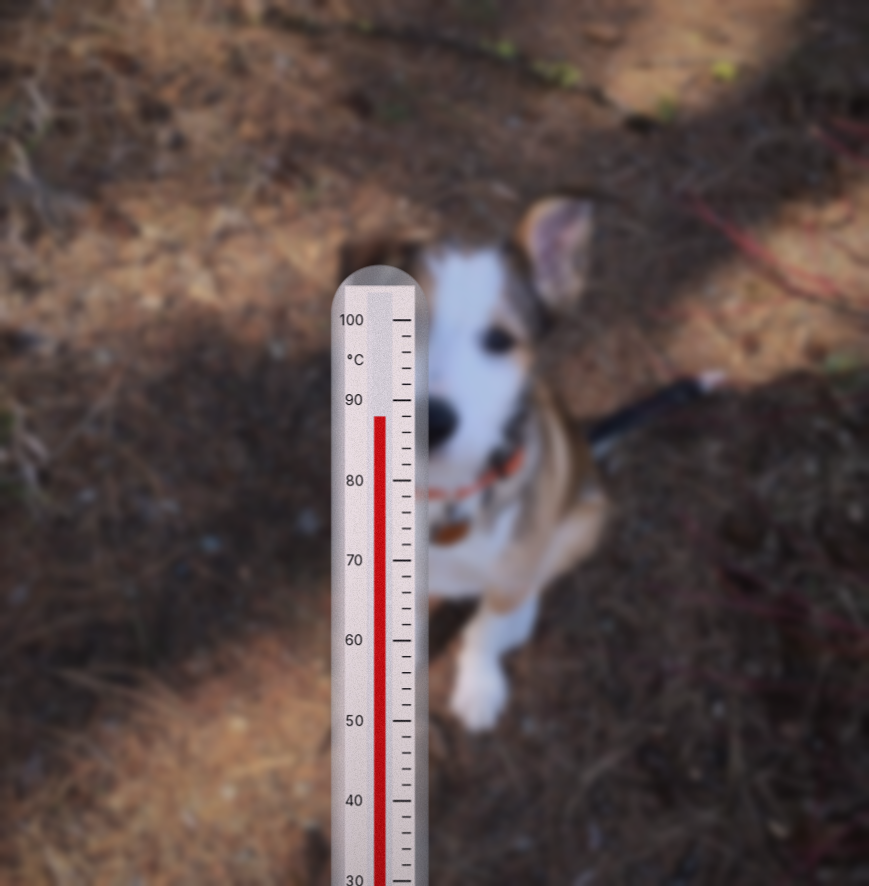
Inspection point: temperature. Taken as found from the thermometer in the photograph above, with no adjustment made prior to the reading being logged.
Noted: 88 °C
